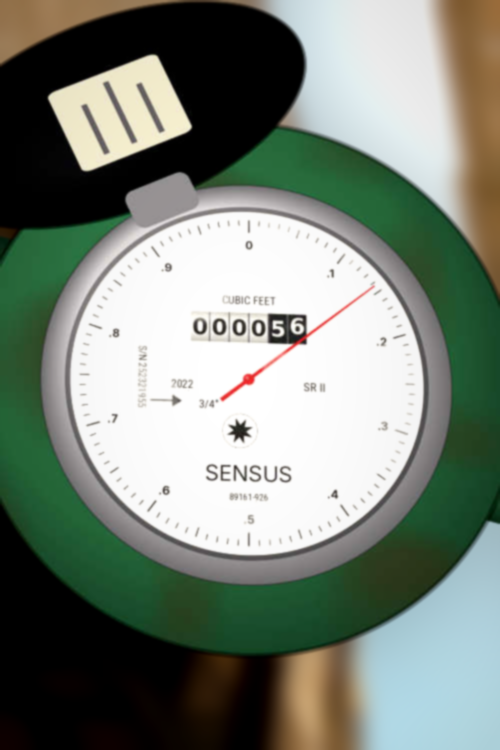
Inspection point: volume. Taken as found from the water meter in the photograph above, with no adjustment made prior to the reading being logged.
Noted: 56.14 ft³
